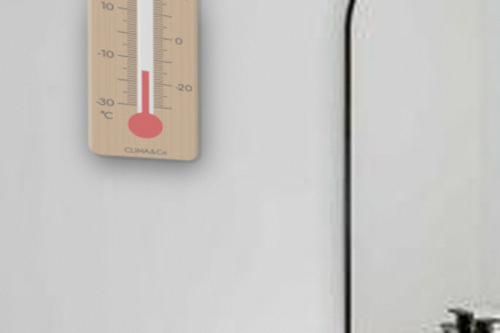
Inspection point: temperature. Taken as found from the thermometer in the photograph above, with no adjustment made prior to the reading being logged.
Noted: -15 °C
